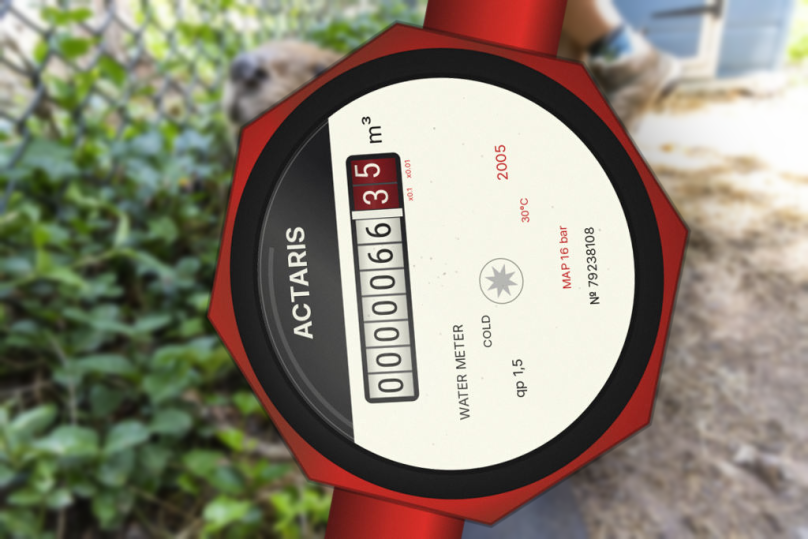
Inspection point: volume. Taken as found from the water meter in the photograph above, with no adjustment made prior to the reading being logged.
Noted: 66.35 m³
